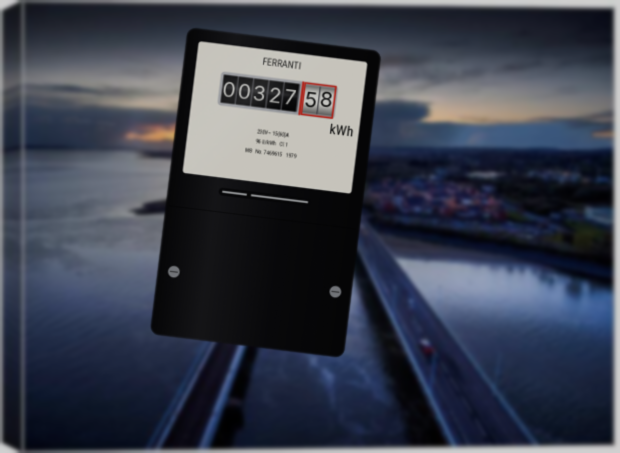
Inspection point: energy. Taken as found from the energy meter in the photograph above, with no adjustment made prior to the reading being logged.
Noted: 327.58 kWh
